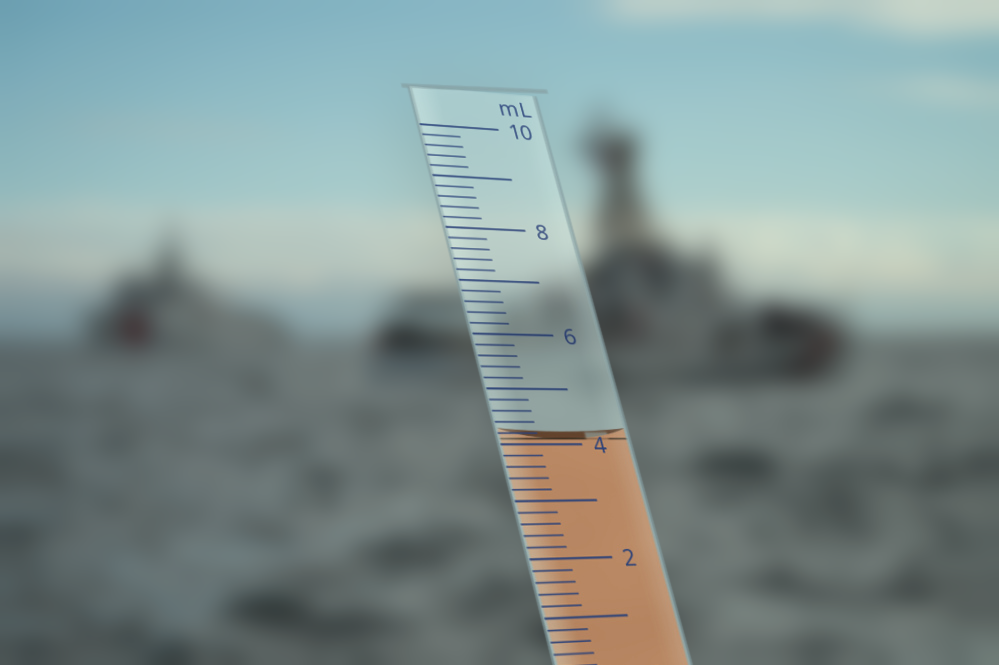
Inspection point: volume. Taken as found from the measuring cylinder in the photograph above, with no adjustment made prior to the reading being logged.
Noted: 4.1 mL
